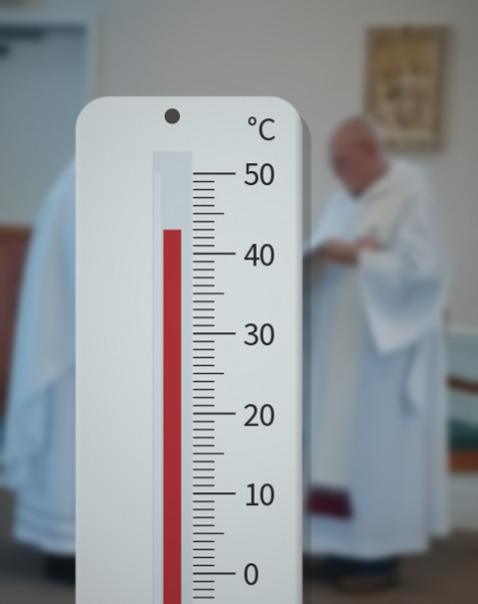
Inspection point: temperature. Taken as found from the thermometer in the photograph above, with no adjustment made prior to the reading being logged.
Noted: 43 °C
